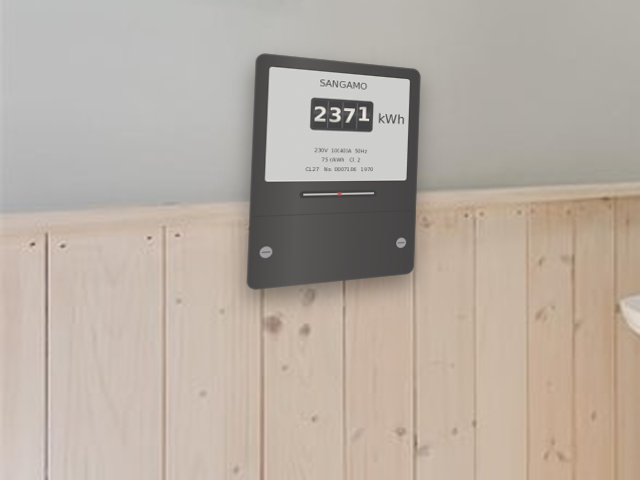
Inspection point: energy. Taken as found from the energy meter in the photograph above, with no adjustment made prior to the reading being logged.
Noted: 2371 kWh
